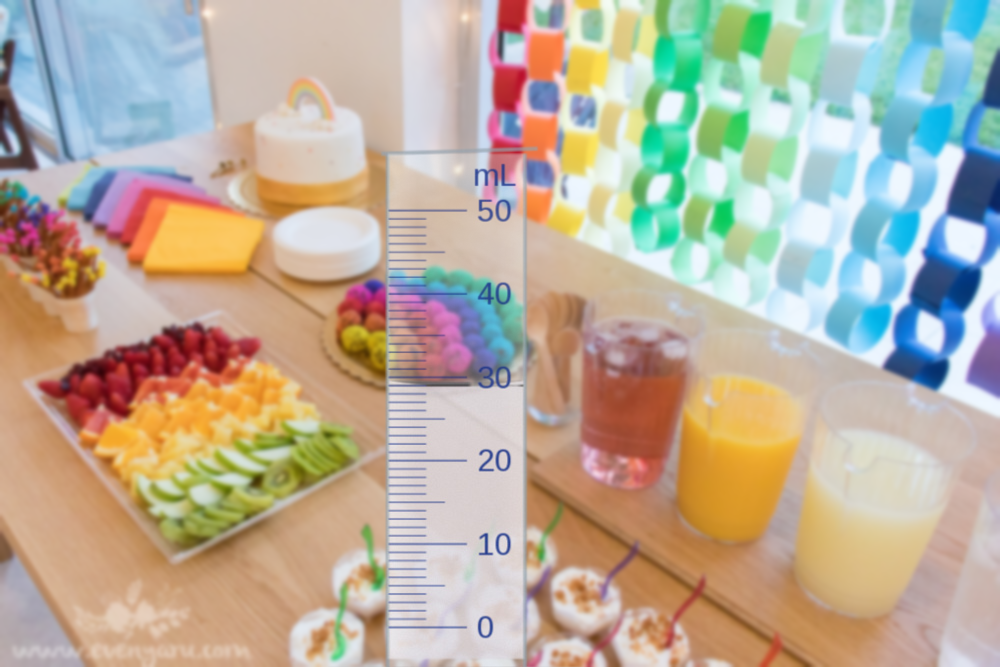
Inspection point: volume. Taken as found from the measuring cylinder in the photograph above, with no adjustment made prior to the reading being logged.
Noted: 29 mL
